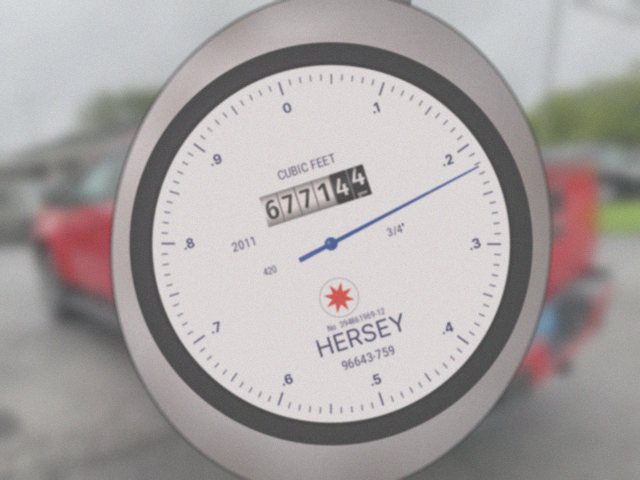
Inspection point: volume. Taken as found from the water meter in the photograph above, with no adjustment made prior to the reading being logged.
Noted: 677144.22 ft³
